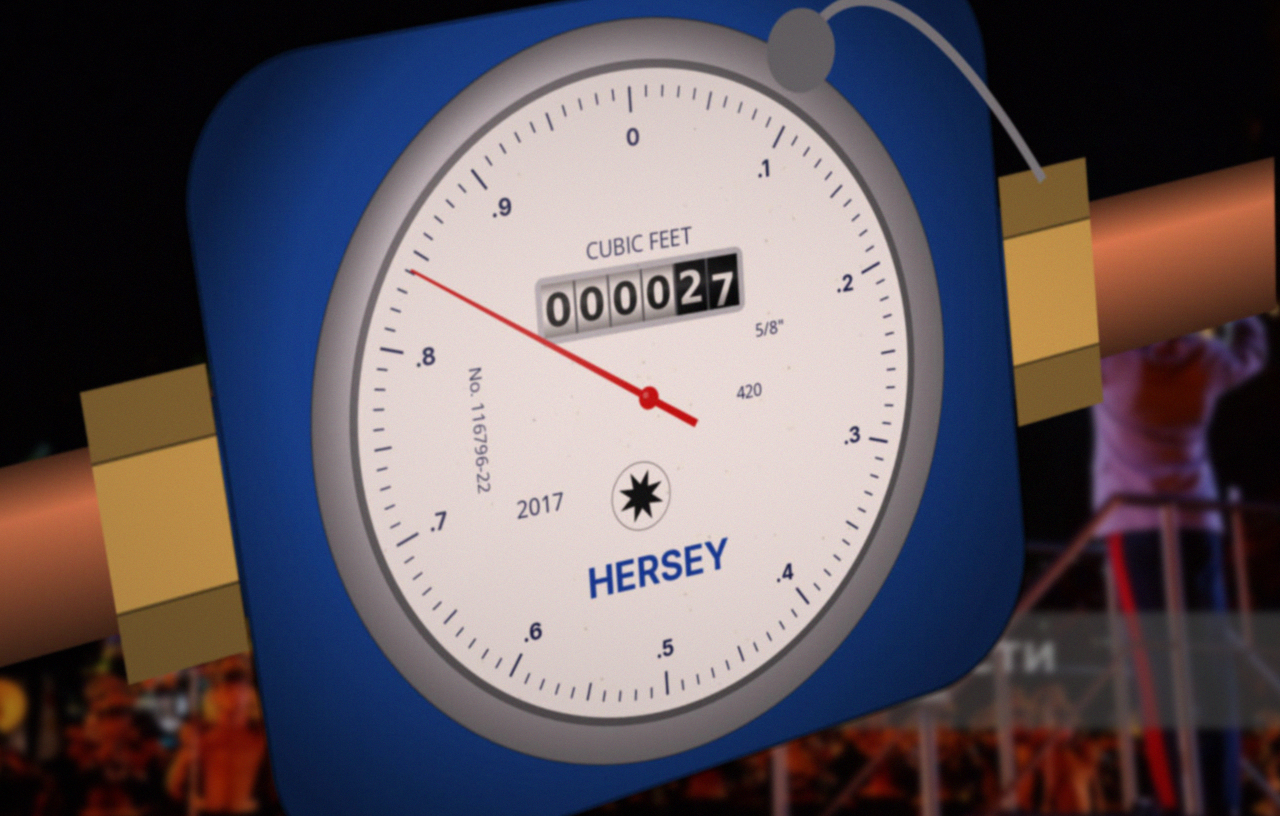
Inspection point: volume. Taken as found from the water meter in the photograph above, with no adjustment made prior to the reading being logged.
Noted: 26.84 ft³
